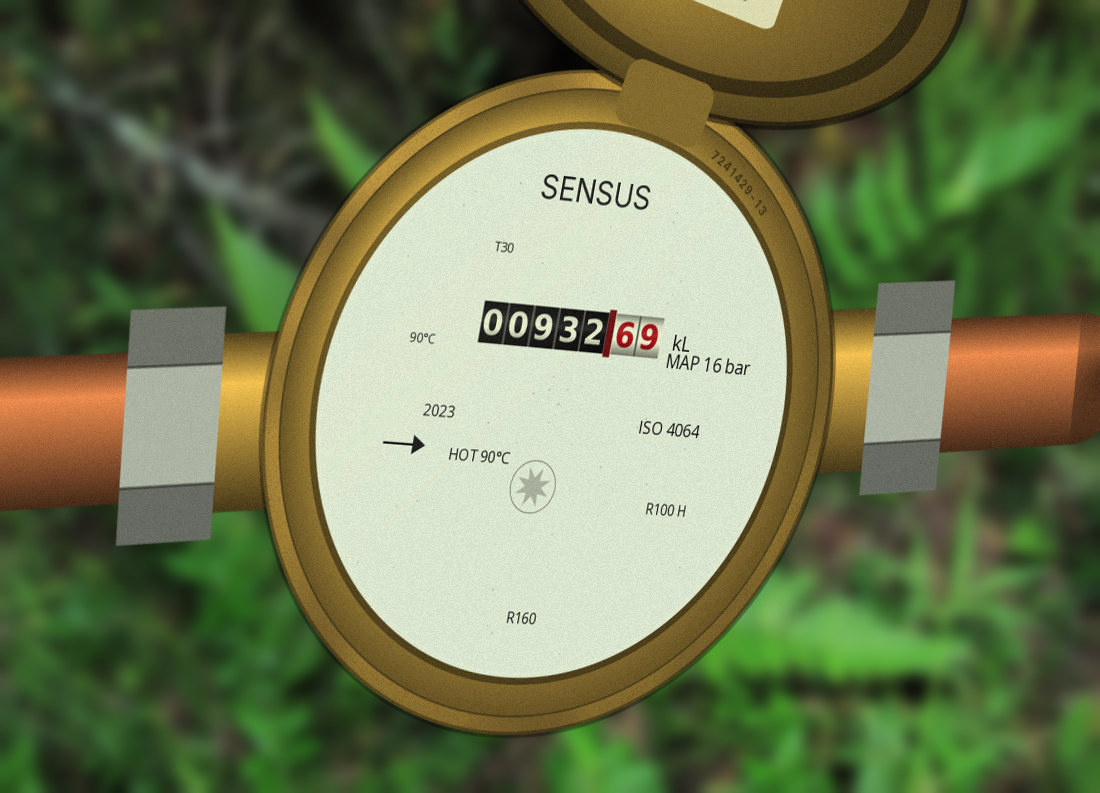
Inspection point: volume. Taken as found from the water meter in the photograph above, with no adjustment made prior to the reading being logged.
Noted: 932.69 kL
